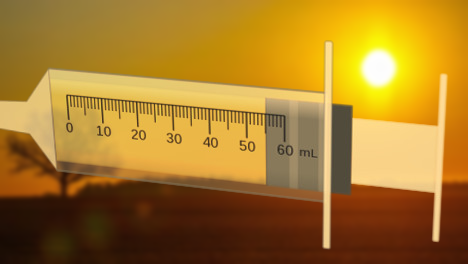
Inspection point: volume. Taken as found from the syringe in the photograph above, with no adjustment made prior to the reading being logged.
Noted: 55 mL
